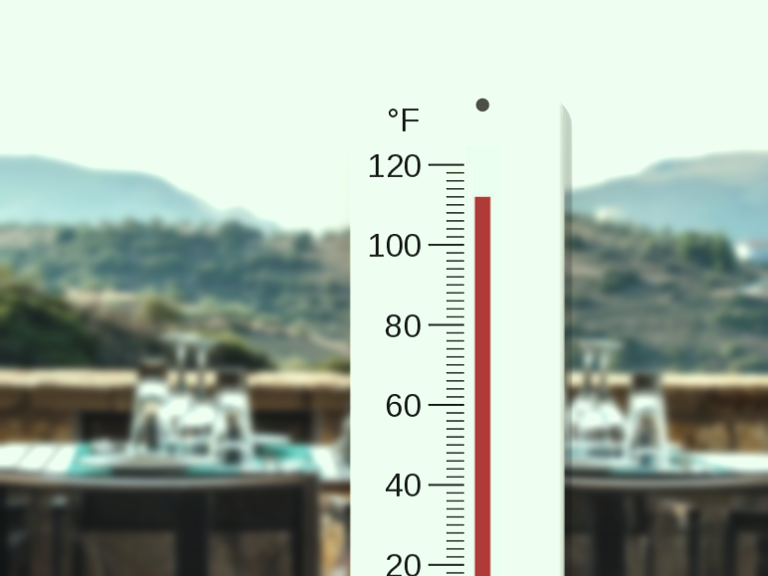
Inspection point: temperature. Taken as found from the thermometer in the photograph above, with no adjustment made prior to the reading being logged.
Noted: 112 °F
